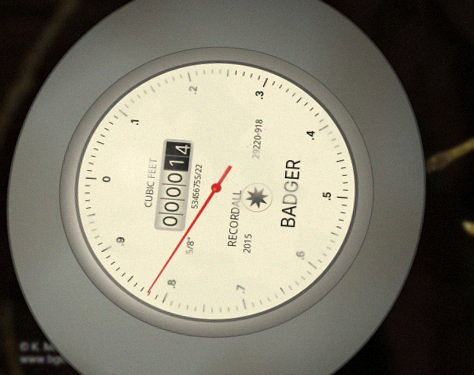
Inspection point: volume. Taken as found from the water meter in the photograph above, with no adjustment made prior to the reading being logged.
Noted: 13.82 ft³
